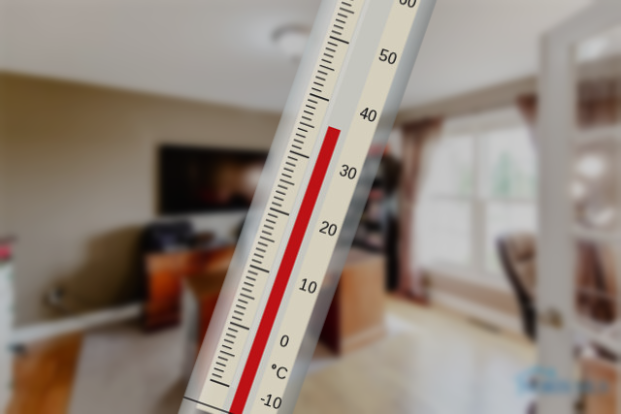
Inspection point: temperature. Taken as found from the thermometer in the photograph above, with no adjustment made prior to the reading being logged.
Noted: 36 °C
